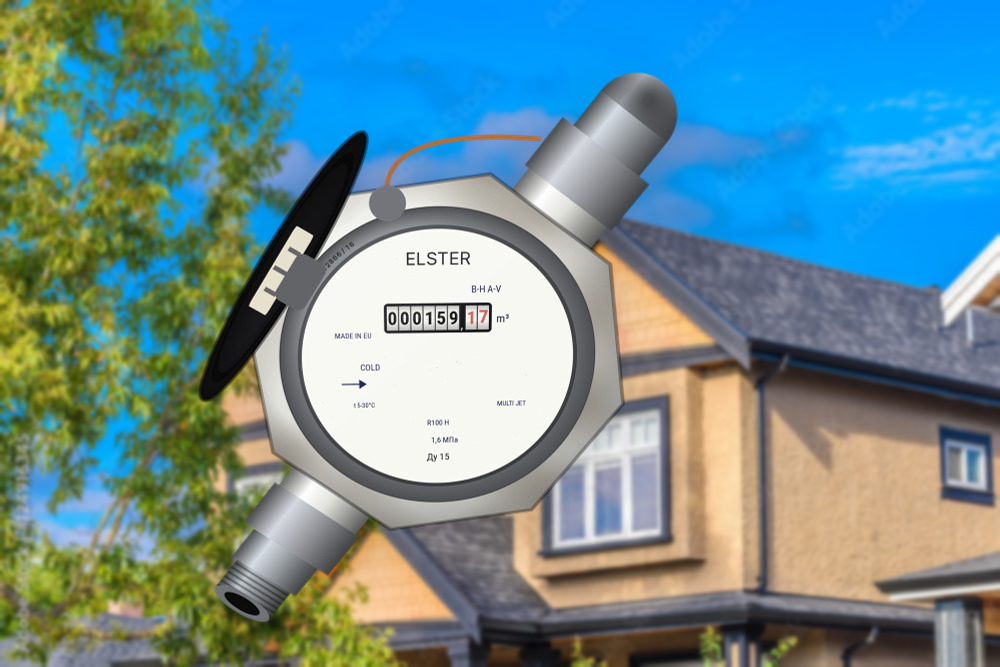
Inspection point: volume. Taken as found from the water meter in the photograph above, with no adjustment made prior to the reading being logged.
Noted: 159.17 m³
